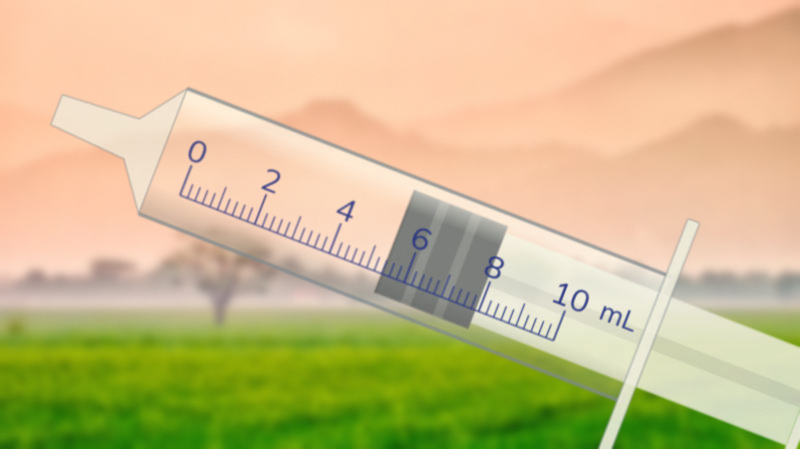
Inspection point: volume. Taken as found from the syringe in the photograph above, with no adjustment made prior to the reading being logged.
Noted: 5.4 mL
